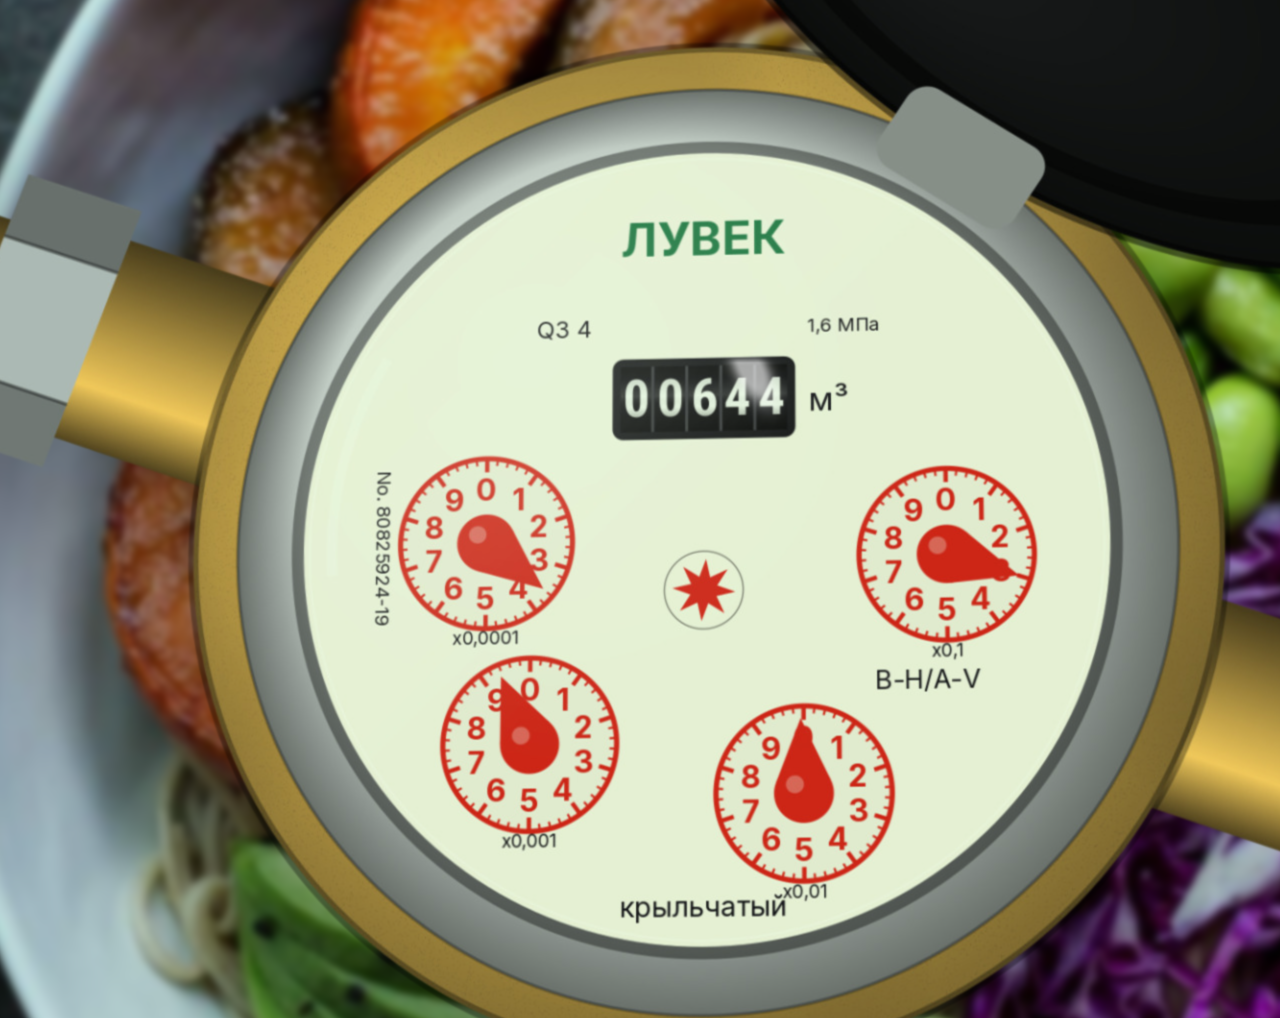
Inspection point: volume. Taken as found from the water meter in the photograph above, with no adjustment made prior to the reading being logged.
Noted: 644.2993 m³
